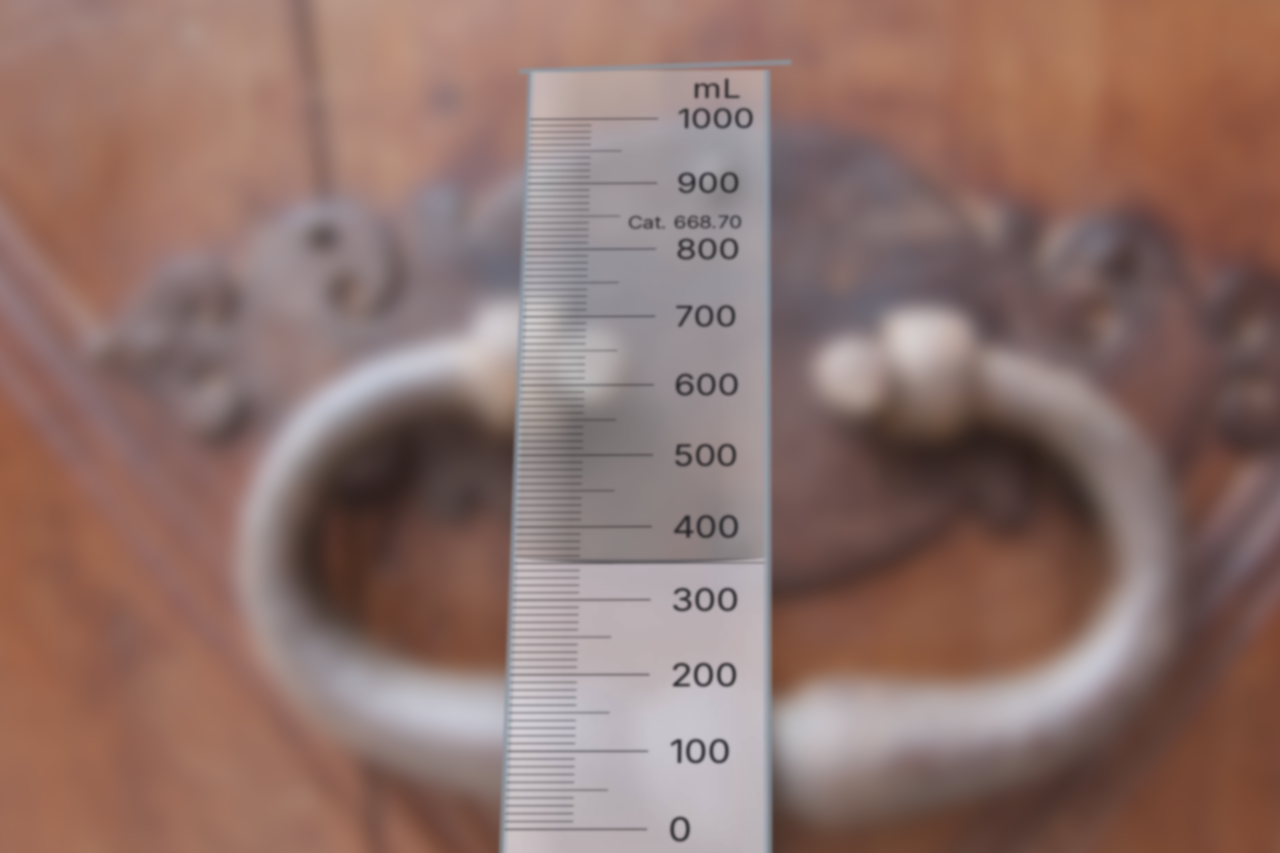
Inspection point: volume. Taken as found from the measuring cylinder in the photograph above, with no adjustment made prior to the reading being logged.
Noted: 350 mL
